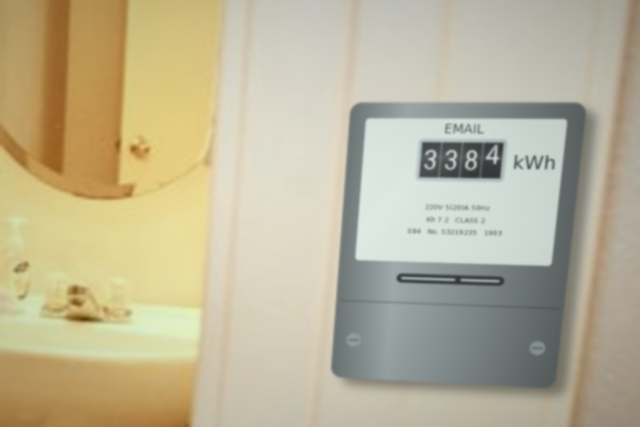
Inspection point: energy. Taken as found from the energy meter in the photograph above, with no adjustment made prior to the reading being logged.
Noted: 3384 kWh
